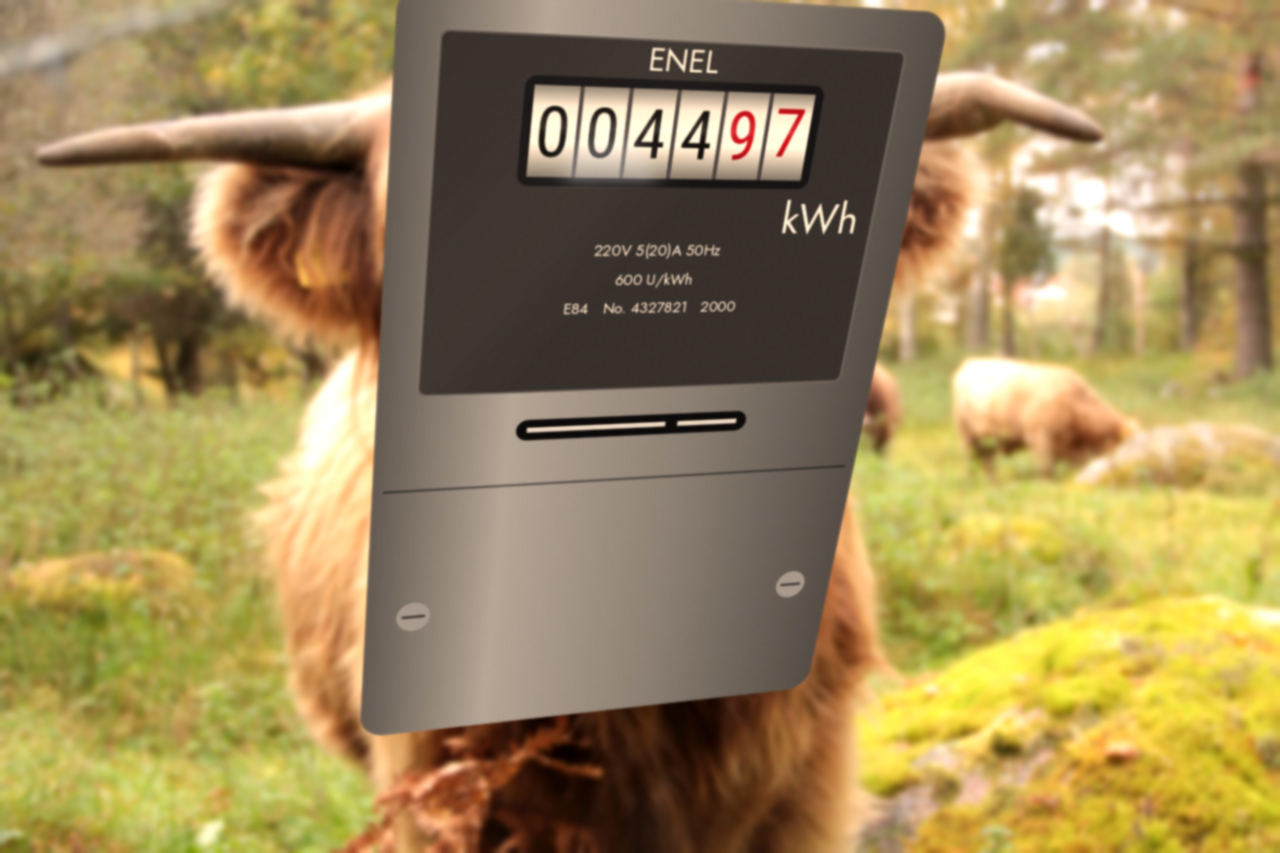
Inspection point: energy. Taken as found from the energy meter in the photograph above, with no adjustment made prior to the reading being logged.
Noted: 44.97 kWh
